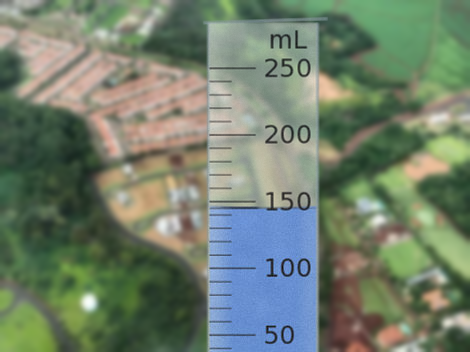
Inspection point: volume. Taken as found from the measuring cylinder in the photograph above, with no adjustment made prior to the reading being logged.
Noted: 145 mL
